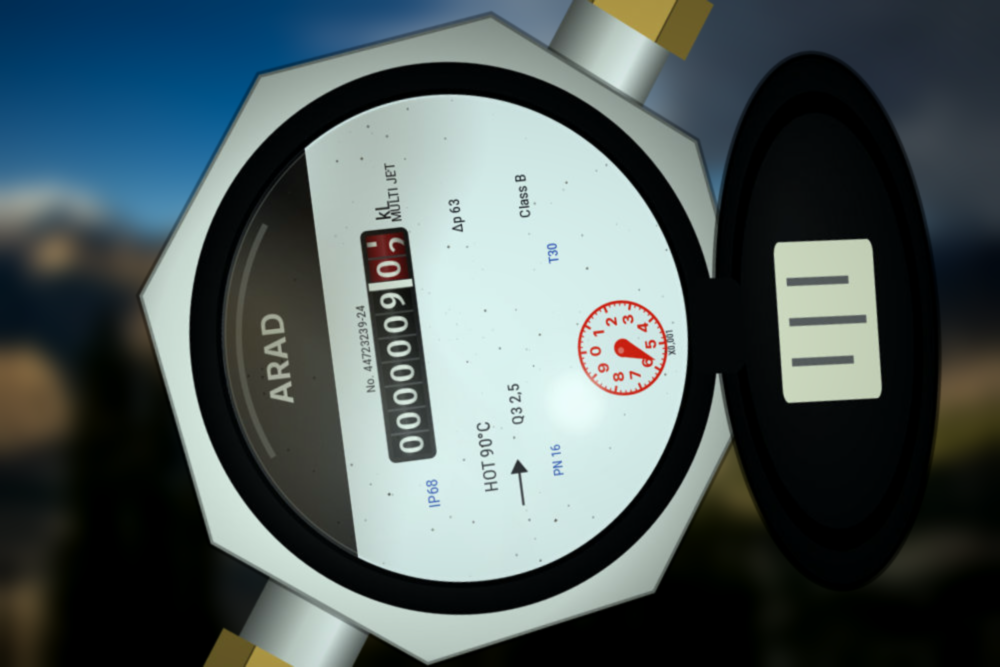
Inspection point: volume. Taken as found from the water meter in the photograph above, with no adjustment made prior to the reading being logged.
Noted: 9.015 kL
